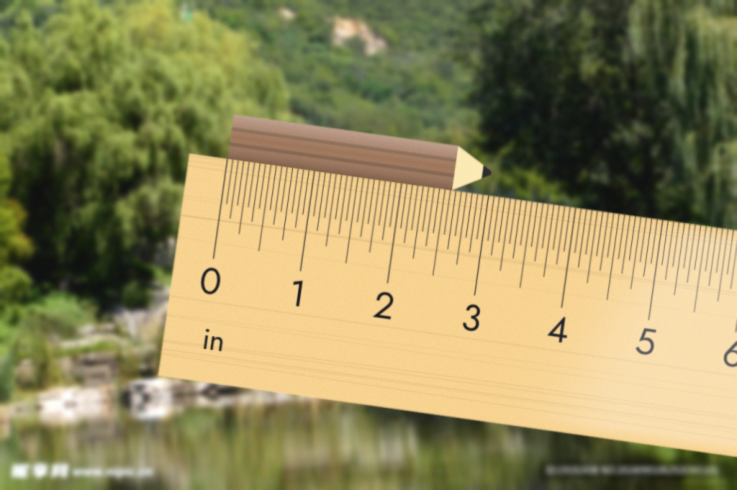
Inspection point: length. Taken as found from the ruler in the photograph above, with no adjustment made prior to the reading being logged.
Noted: 3 in
